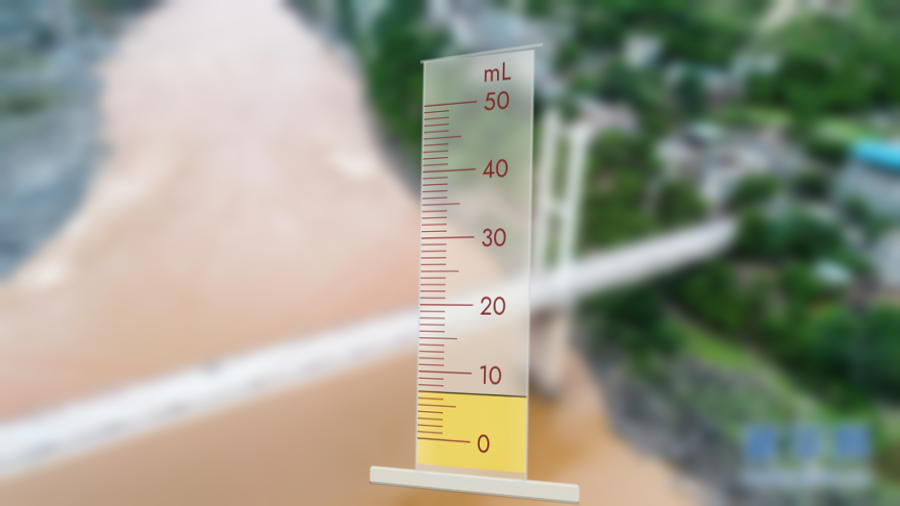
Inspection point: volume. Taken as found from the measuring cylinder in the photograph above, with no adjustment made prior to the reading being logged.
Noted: 7 mL
